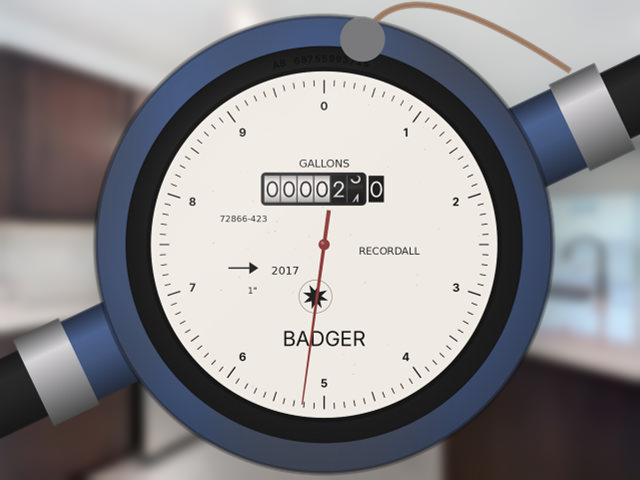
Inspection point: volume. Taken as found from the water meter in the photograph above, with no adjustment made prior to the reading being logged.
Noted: 235.2 gal
